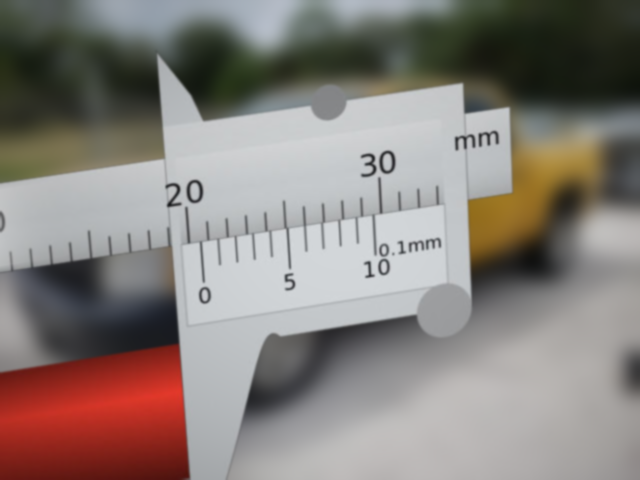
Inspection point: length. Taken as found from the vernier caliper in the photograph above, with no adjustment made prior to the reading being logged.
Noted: 20.6 mm
